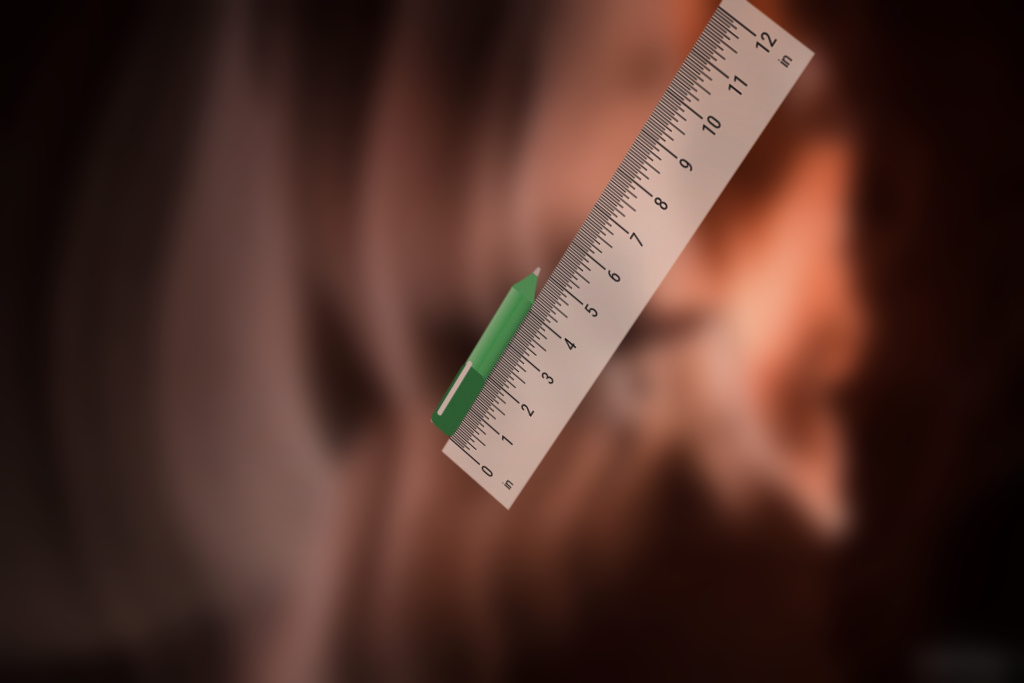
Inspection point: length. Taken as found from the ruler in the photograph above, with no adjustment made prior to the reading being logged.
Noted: 5 in
